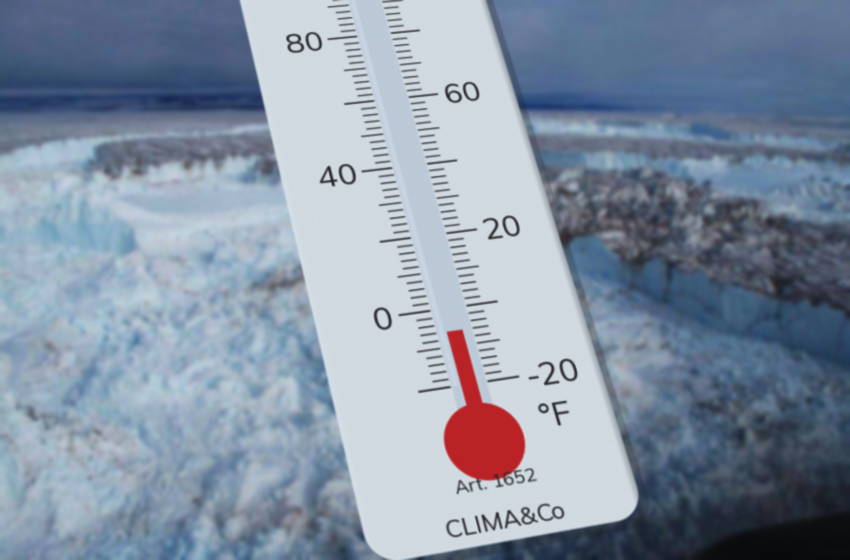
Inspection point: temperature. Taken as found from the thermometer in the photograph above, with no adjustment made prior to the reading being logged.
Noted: -6 °F
